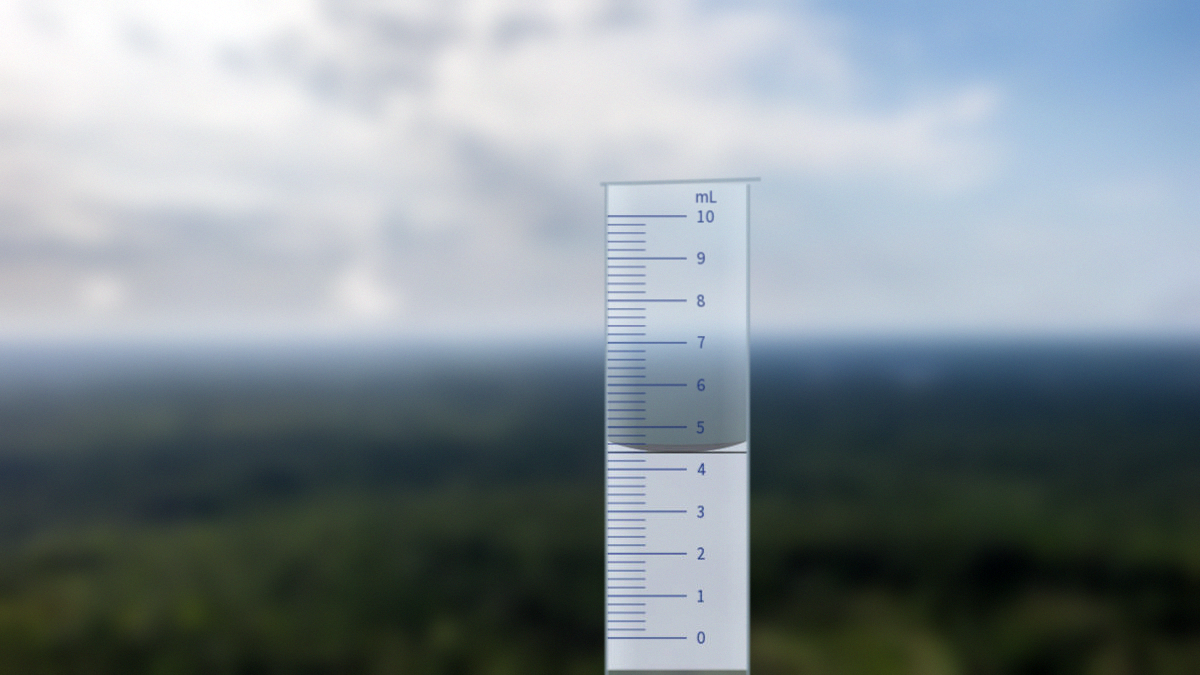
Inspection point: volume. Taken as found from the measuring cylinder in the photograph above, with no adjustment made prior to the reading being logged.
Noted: 4.4 mL
